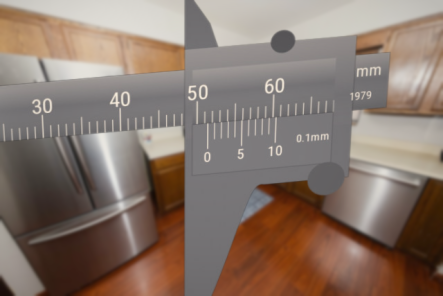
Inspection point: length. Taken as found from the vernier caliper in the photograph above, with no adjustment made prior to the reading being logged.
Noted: 51.4 mm
